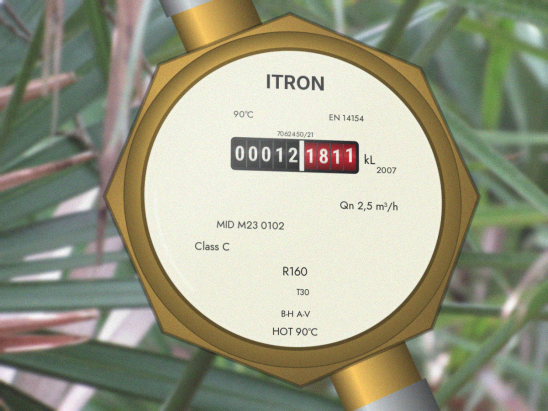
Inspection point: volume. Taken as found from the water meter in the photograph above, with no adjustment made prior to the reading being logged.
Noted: 12.1811 kL
